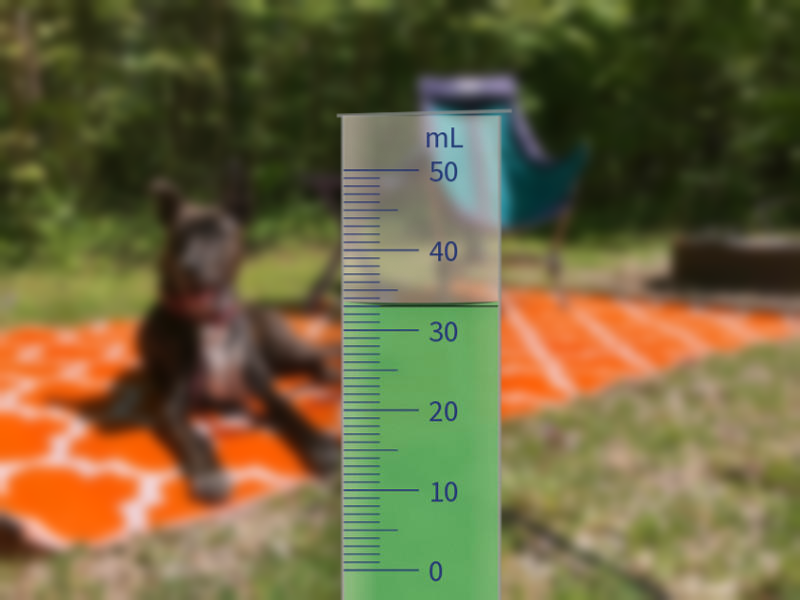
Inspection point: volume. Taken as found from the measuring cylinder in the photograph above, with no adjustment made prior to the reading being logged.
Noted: 33 mL
